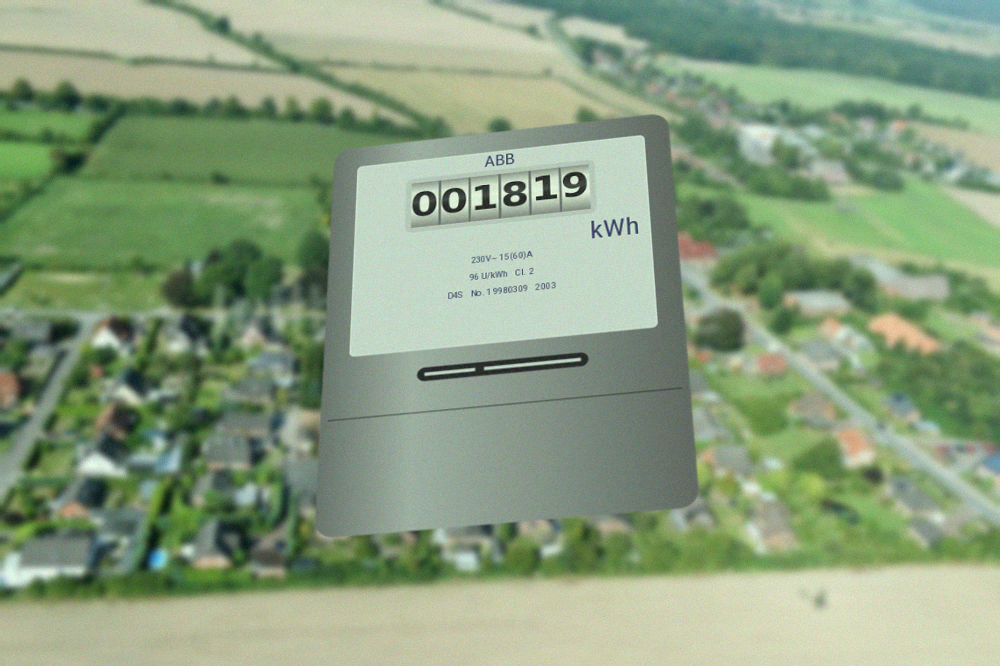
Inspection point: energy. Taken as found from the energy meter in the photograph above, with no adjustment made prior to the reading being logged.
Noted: 1819 kWh
